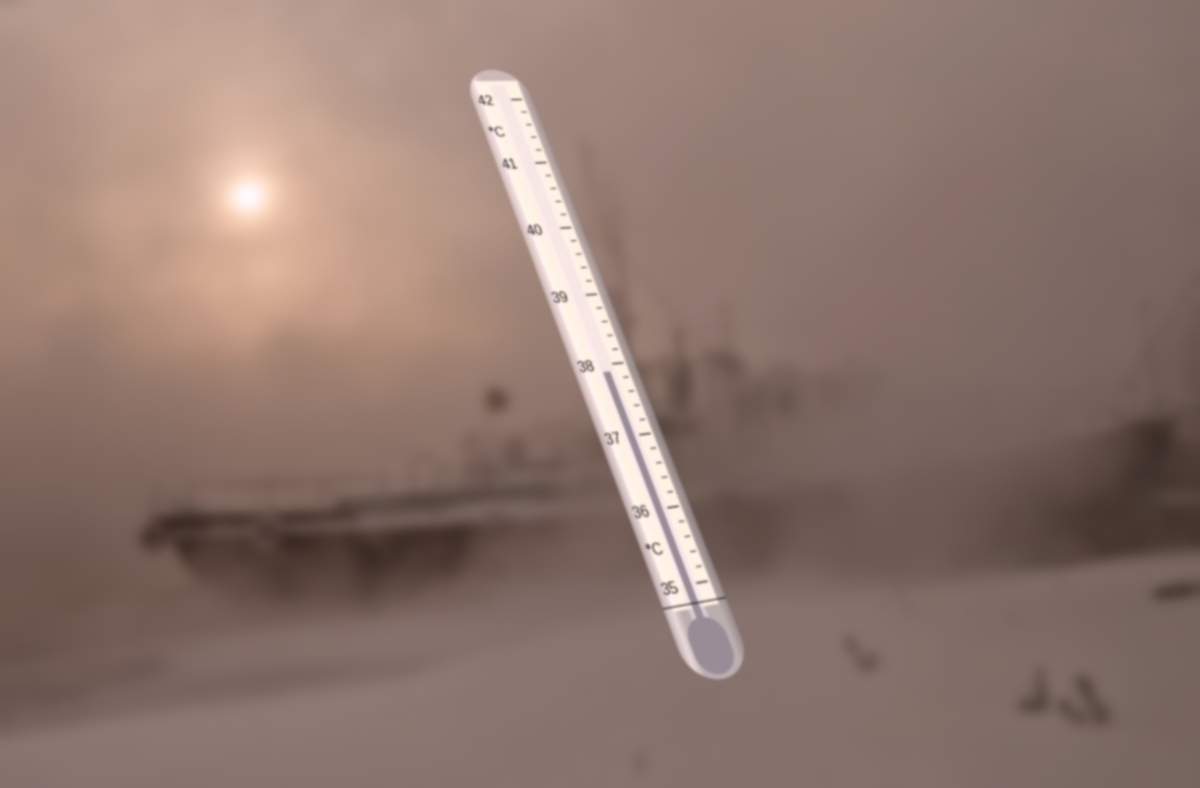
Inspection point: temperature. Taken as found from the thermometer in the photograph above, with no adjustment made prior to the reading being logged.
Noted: 37.9 °C
